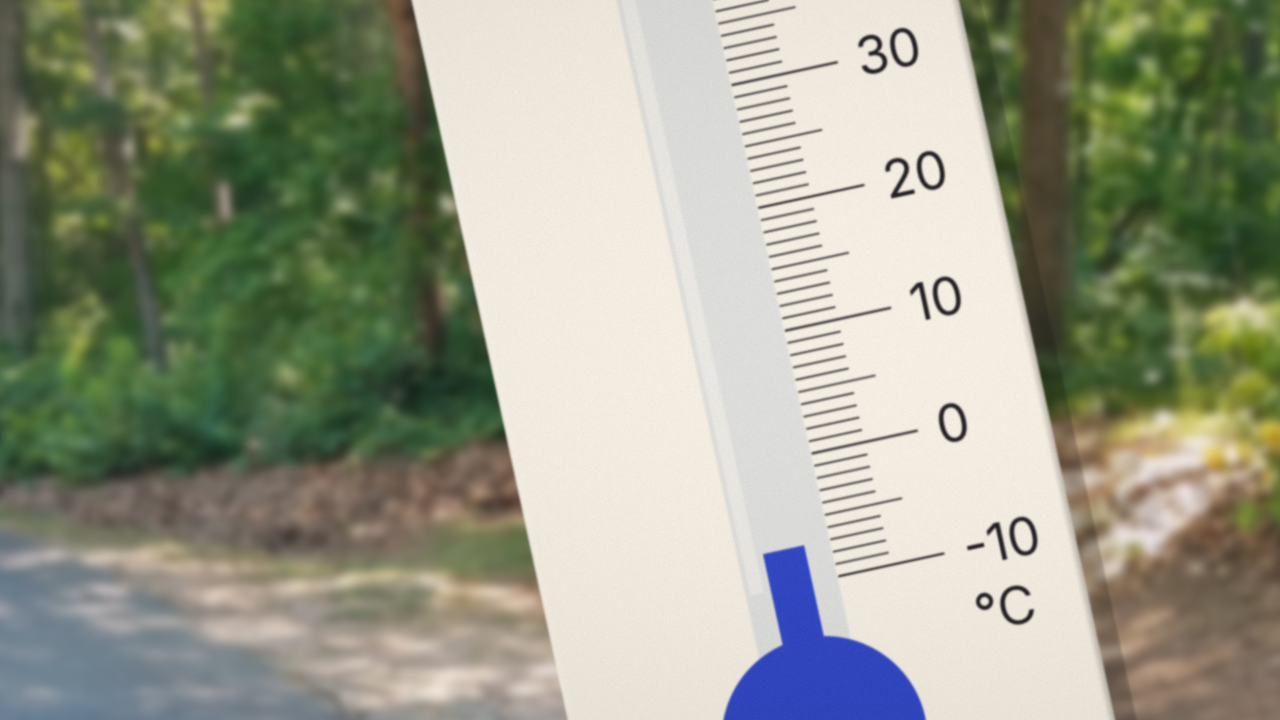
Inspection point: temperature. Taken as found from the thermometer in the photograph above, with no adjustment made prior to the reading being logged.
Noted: -7 °C
